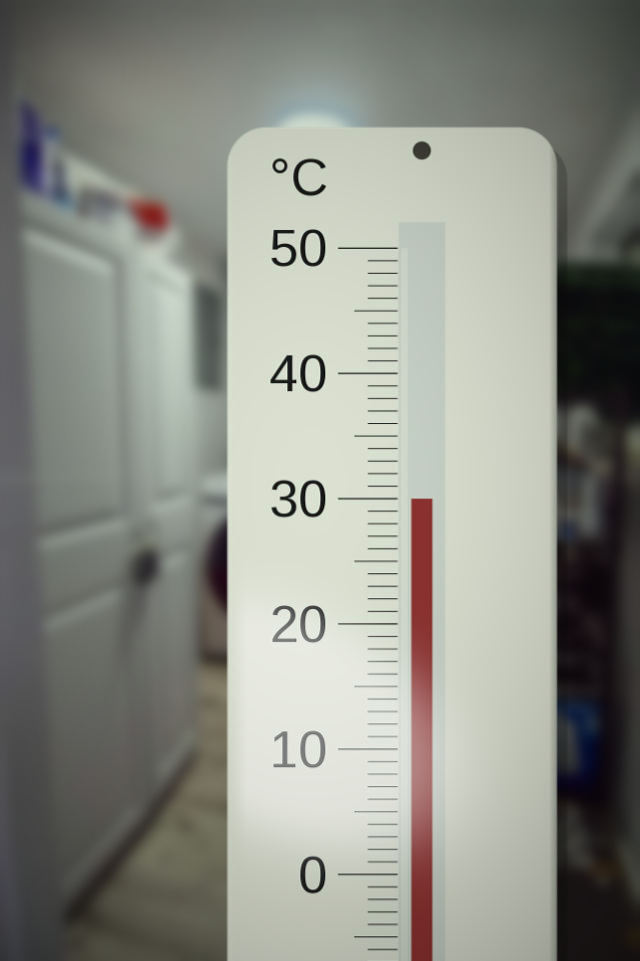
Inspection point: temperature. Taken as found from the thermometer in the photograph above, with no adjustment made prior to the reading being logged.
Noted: 30 °C
